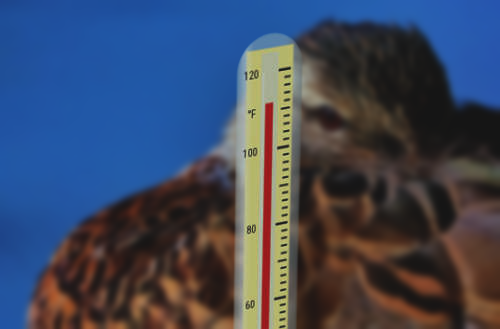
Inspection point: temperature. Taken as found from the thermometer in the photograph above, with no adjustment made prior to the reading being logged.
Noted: 112 °F
